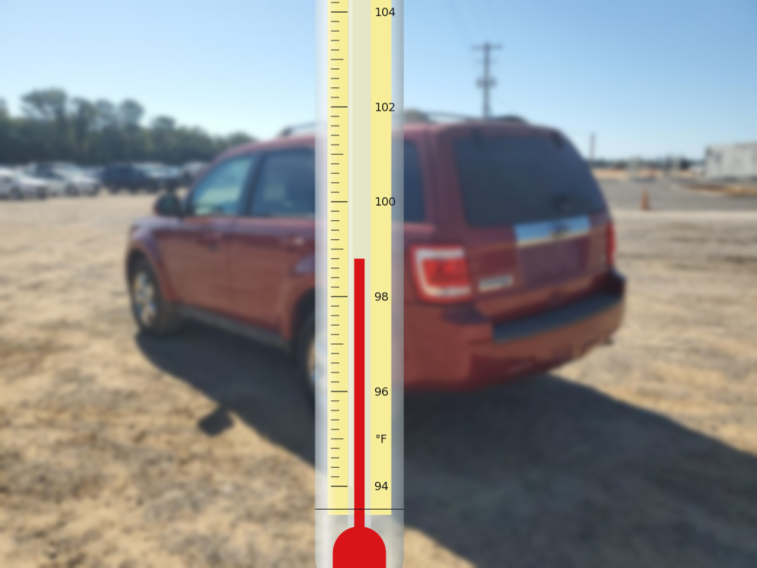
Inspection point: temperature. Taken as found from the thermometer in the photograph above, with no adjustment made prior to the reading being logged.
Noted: 98.8 °F
